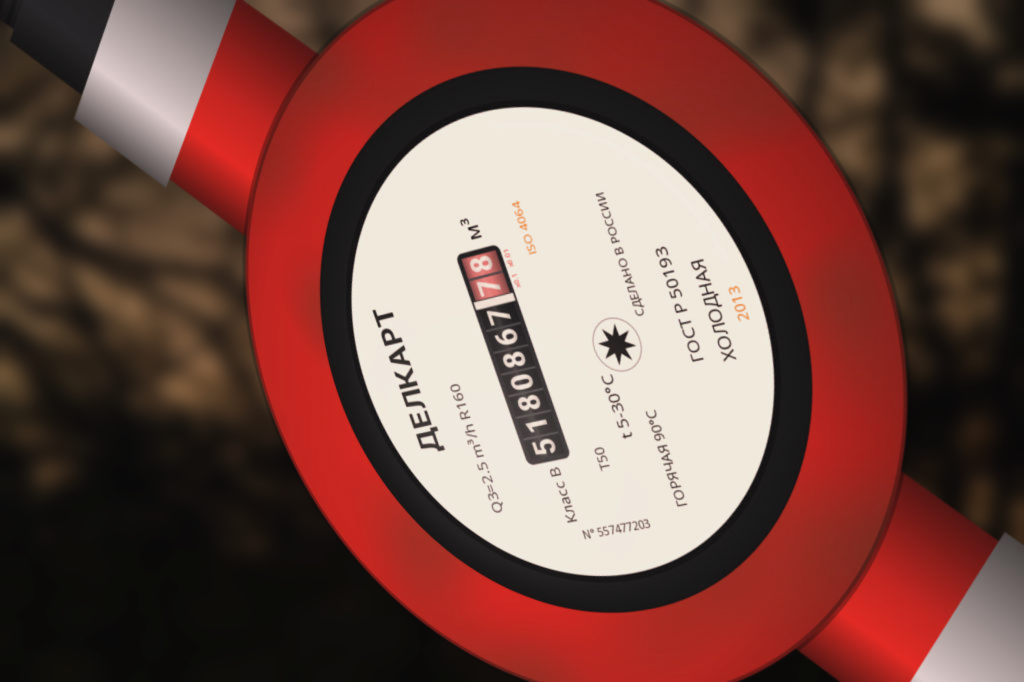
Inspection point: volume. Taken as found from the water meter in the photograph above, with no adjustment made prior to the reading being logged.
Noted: 5180867.78 m³
